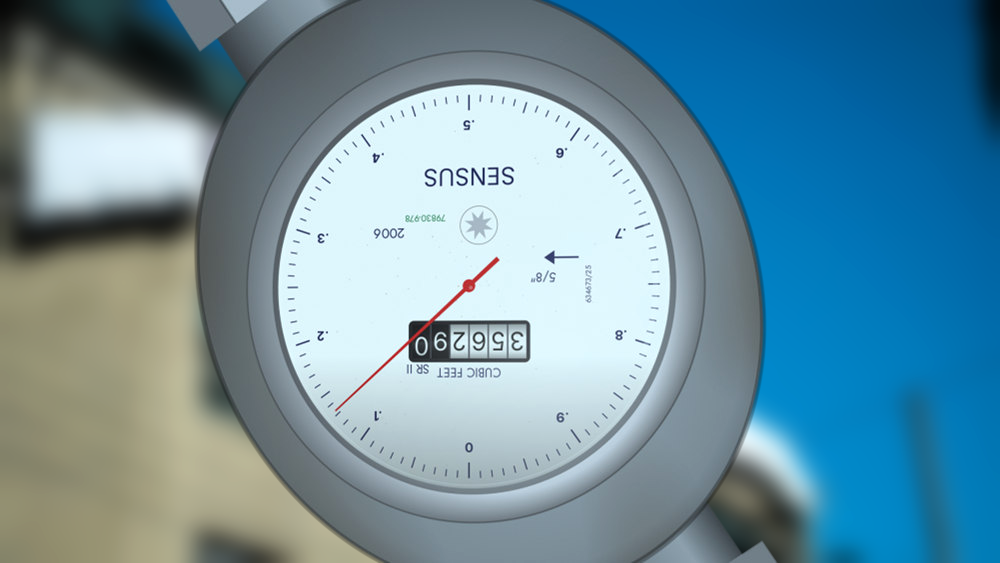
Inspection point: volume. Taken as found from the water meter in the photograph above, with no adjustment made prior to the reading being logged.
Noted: 356290.13 ft³
